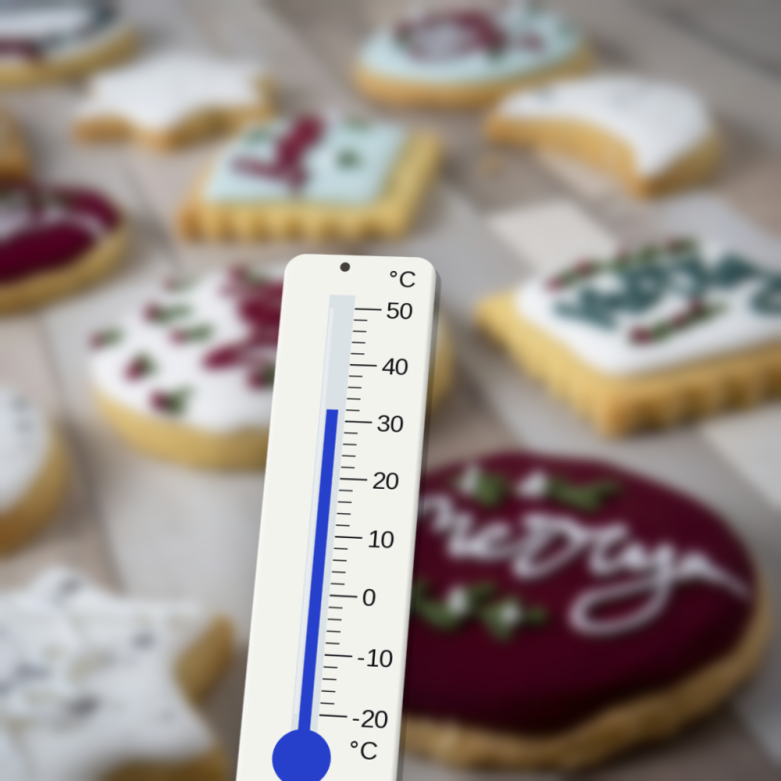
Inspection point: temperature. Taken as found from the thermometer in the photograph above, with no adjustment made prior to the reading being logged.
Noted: 32 °C
